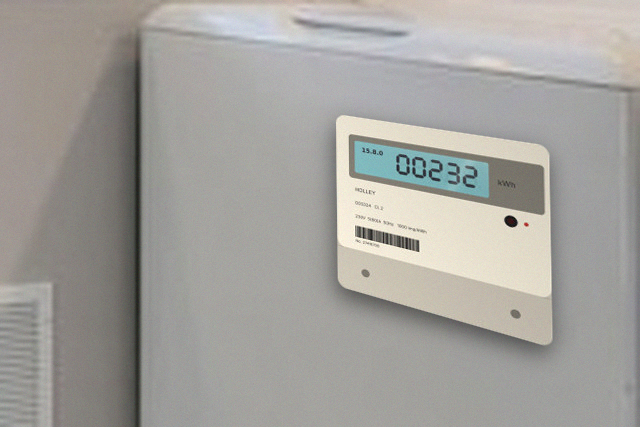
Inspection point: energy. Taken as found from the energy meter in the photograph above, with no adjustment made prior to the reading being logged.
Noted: 232 kWh
